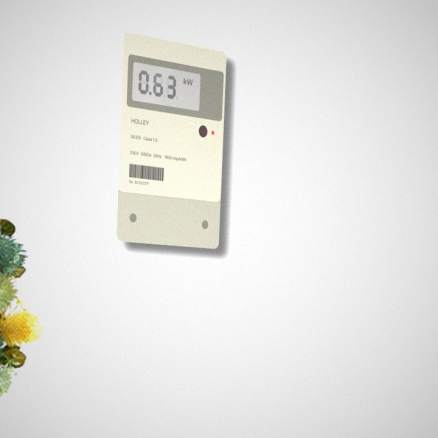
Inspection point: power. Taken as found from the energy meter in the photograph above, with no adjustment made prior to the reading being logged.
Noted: 0.63 kW
